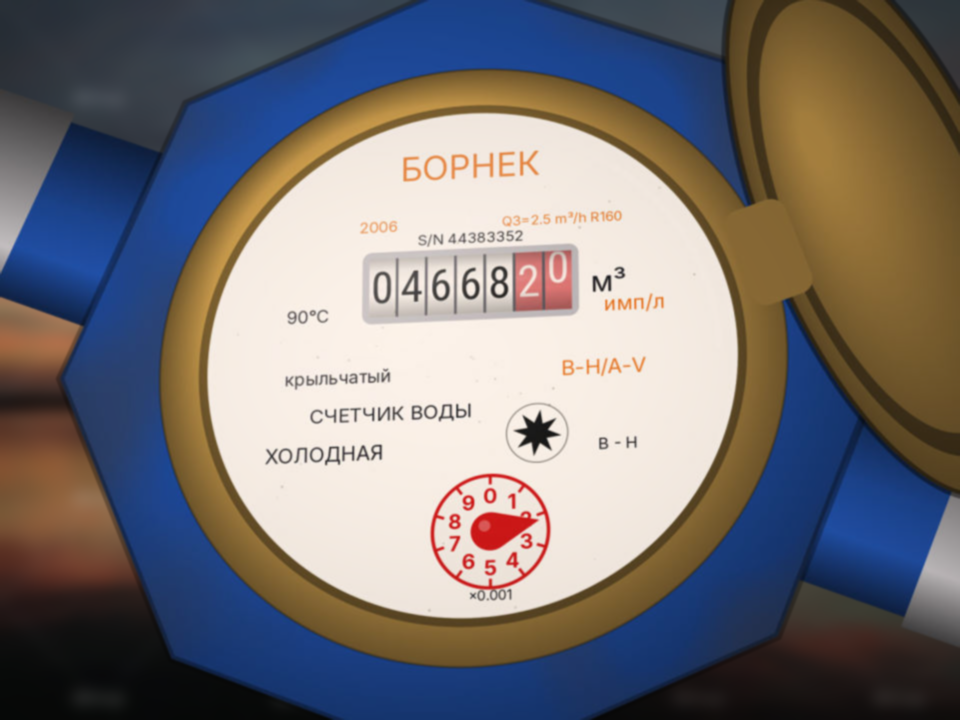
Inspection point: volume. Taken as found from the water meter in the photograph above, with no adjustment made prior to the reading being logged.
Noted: 4668.202 m³
